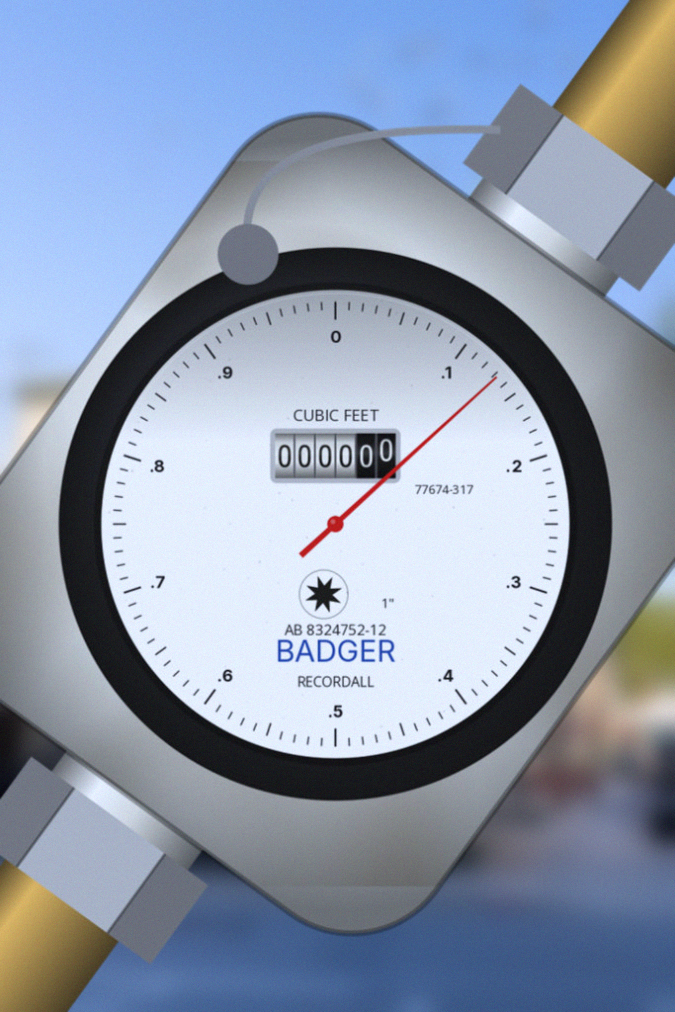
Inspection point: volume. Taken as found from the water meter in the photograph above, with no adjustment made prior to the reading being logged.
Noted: 0.13 ft³
